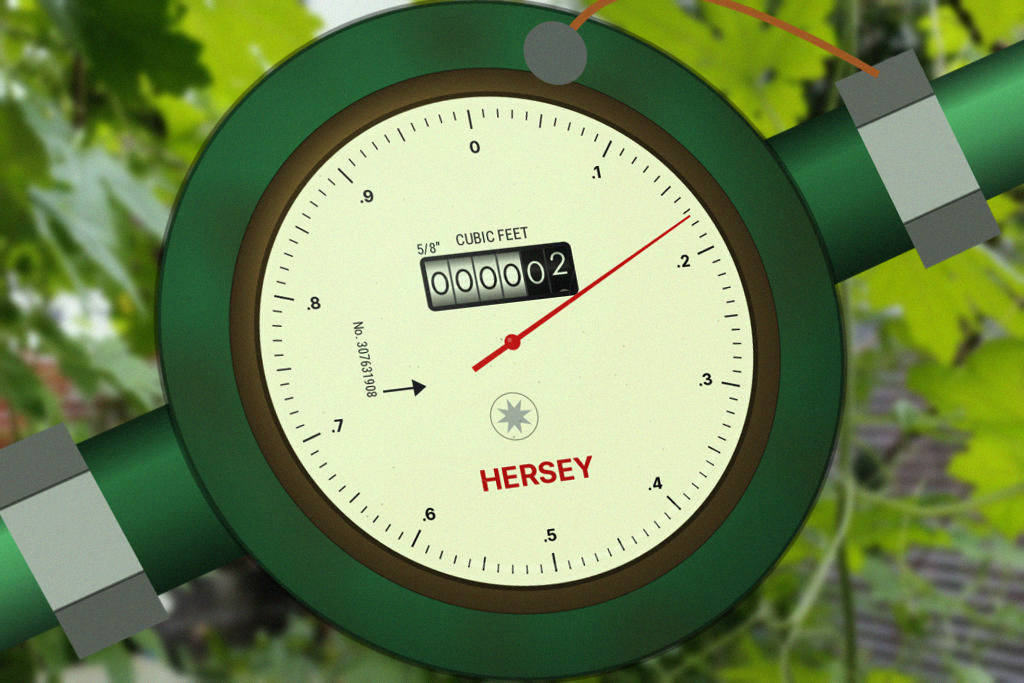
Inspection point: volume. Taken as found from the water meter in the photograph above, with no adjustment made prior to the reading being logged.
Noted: 2.17 ft³
